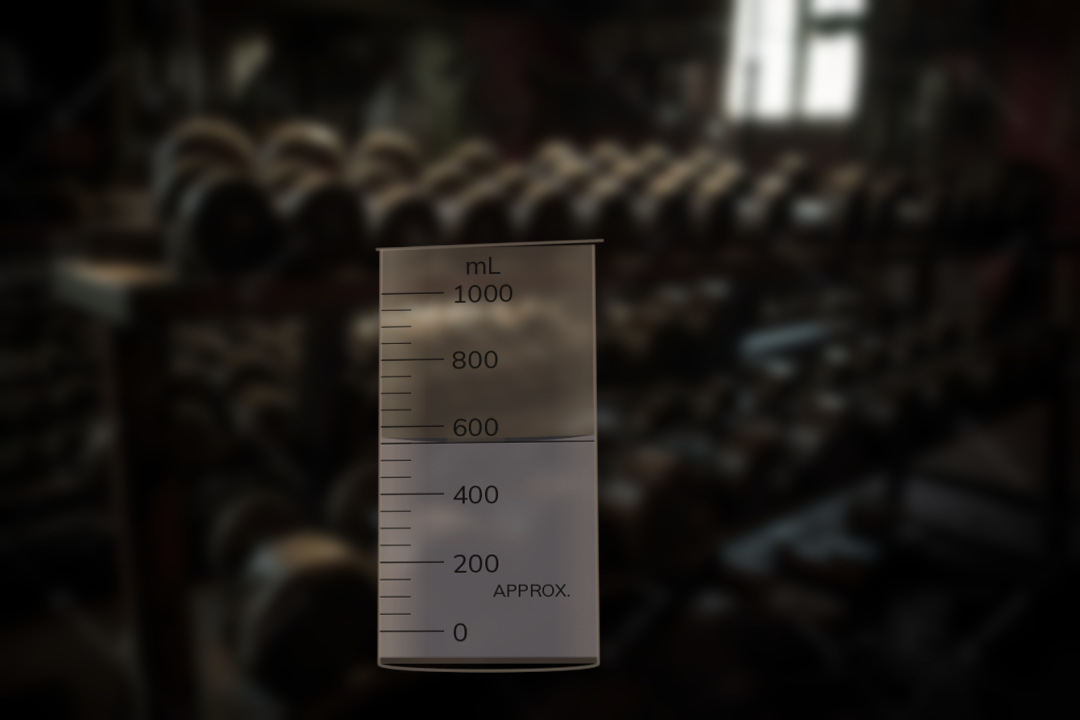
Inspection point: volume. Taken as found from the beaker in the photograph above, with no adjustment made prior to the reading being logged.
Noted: 550 mL
